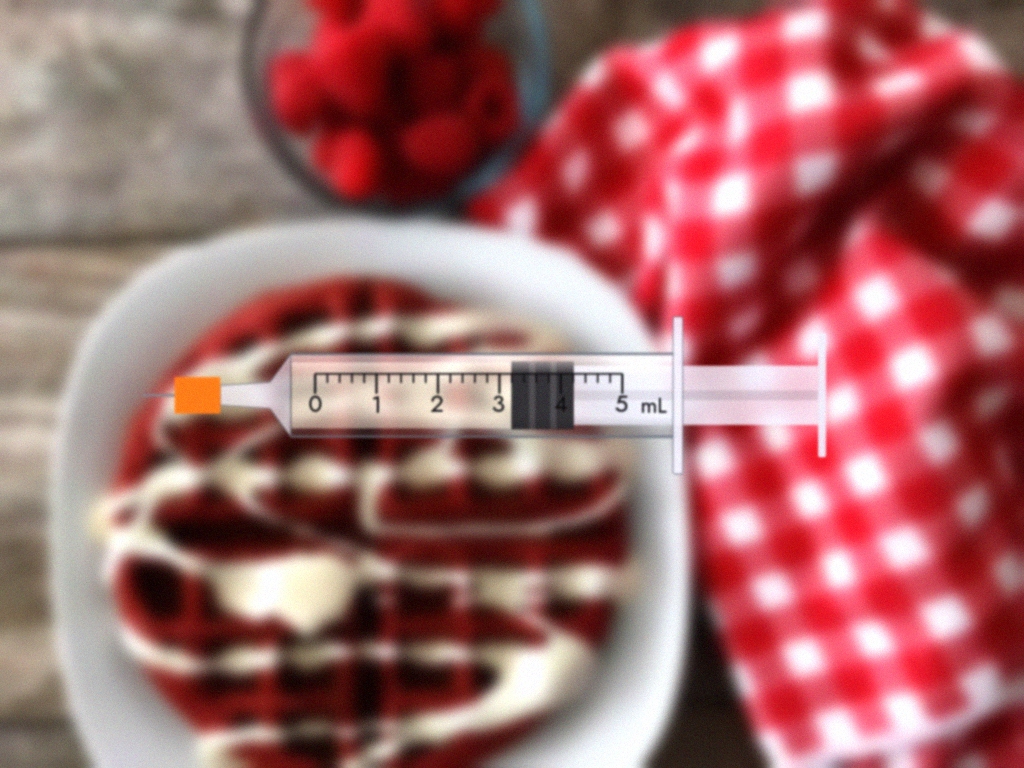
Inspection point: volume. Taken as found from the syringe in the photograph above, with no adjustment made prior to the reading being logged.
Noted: 3.2 mL
